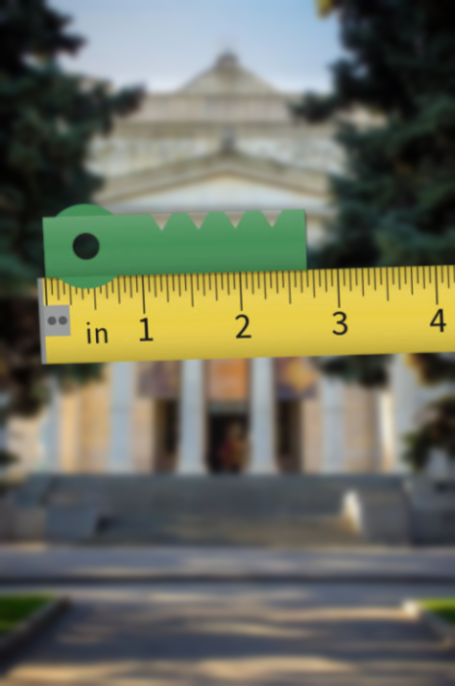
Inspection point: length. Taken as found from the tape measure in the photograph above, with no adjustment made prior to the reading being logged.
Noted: 2.6875 in
